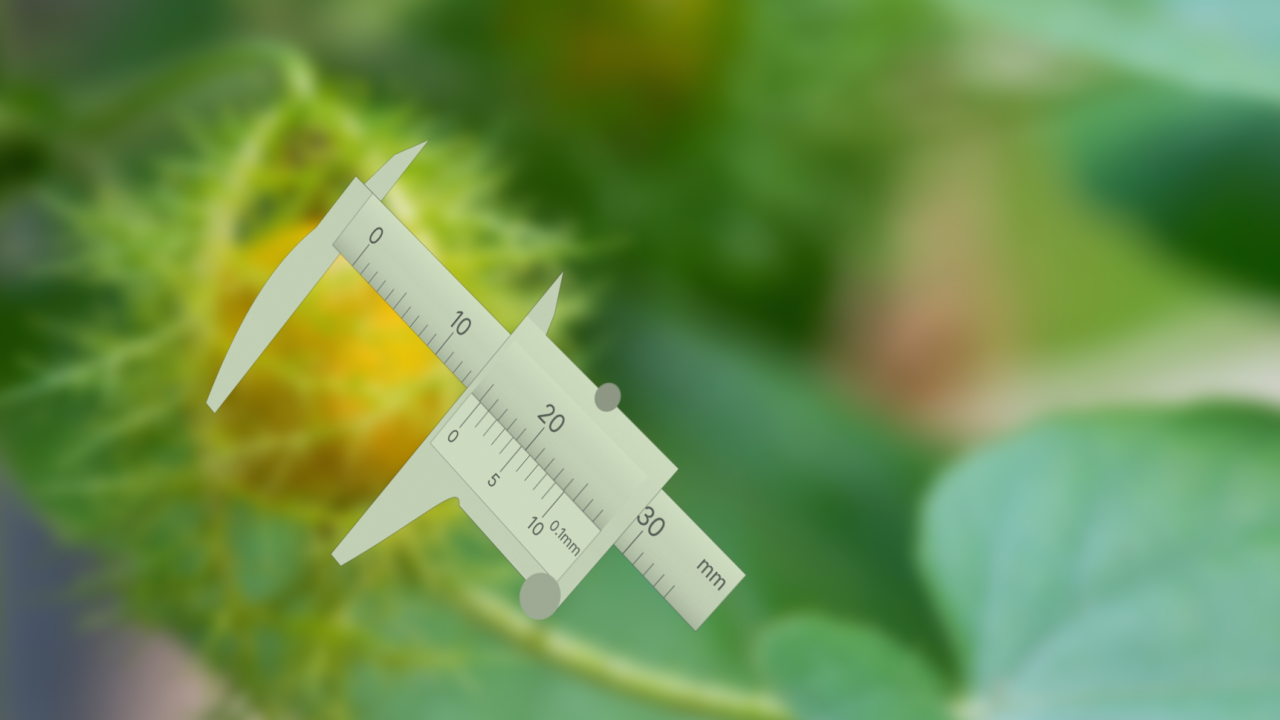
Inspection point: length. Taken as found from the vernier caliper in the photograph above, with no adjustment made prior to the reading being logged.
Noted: 15.1 mm
